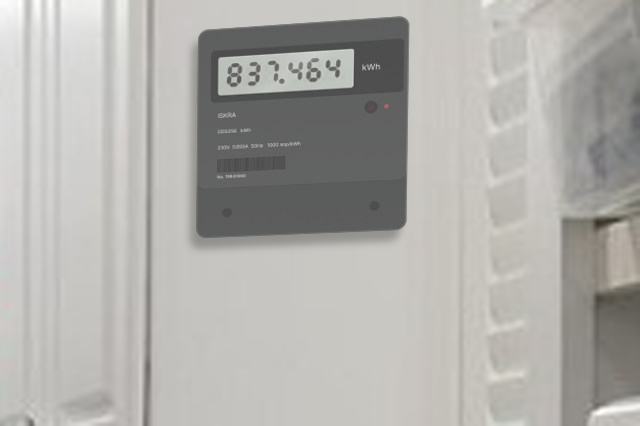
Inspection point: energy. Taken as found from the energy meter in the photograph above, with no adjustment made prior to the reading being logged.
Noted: 837.464 kWh
